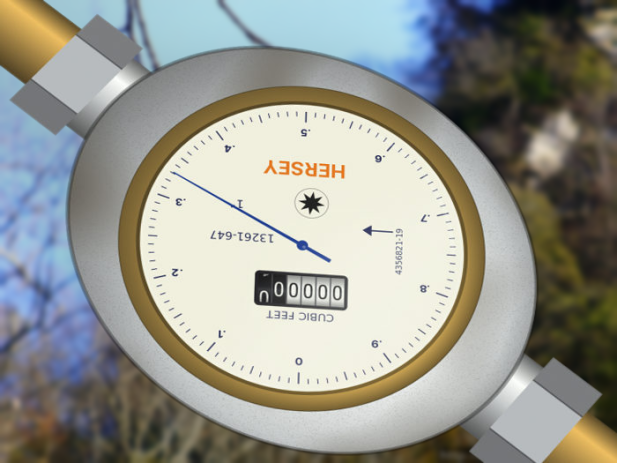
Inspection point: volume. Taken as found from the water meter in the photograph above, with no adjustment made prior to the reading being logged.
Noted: 0.33 ft³
